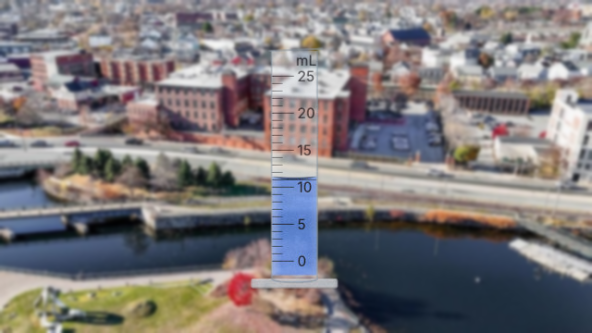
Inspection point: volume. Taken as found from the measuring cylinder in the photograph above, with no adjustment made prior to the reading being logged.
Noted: 11 mL
